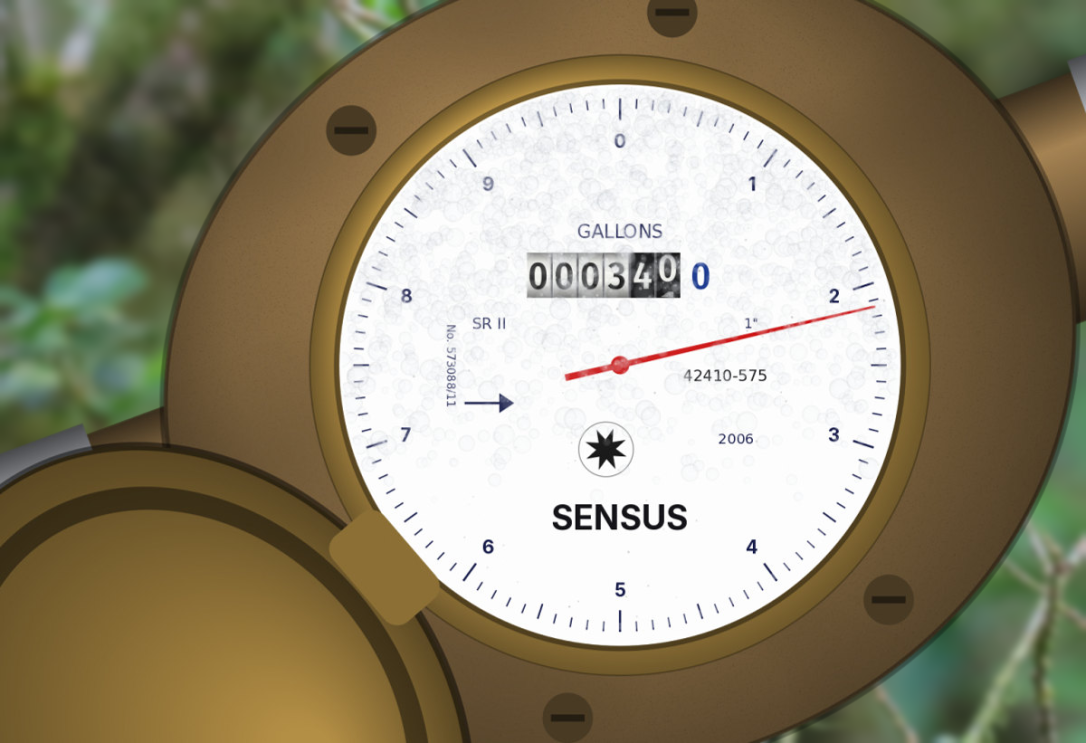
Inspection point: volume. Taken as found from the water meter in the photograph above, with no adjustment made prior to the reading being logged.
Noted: 3402.1 gal
